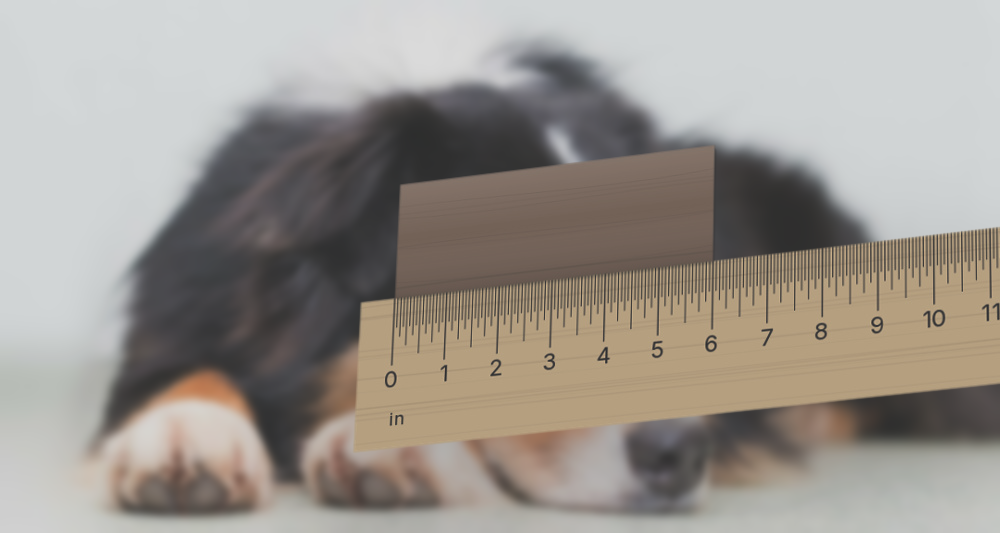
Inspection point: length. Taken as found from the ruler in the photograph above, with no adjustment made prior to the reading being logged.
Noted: 6 in
